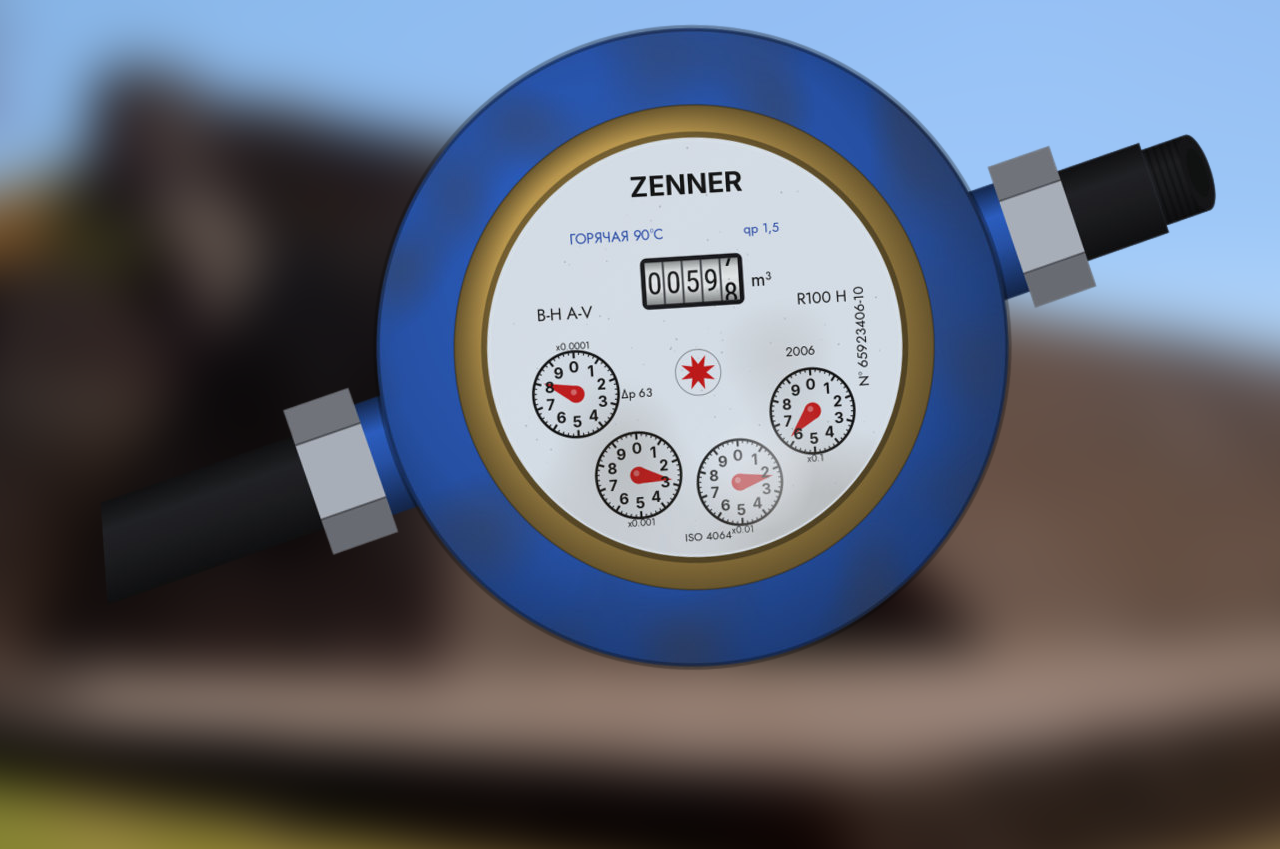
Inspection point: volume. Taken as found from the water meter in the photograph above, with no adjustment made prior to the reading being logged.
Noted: 597.6228 m³
